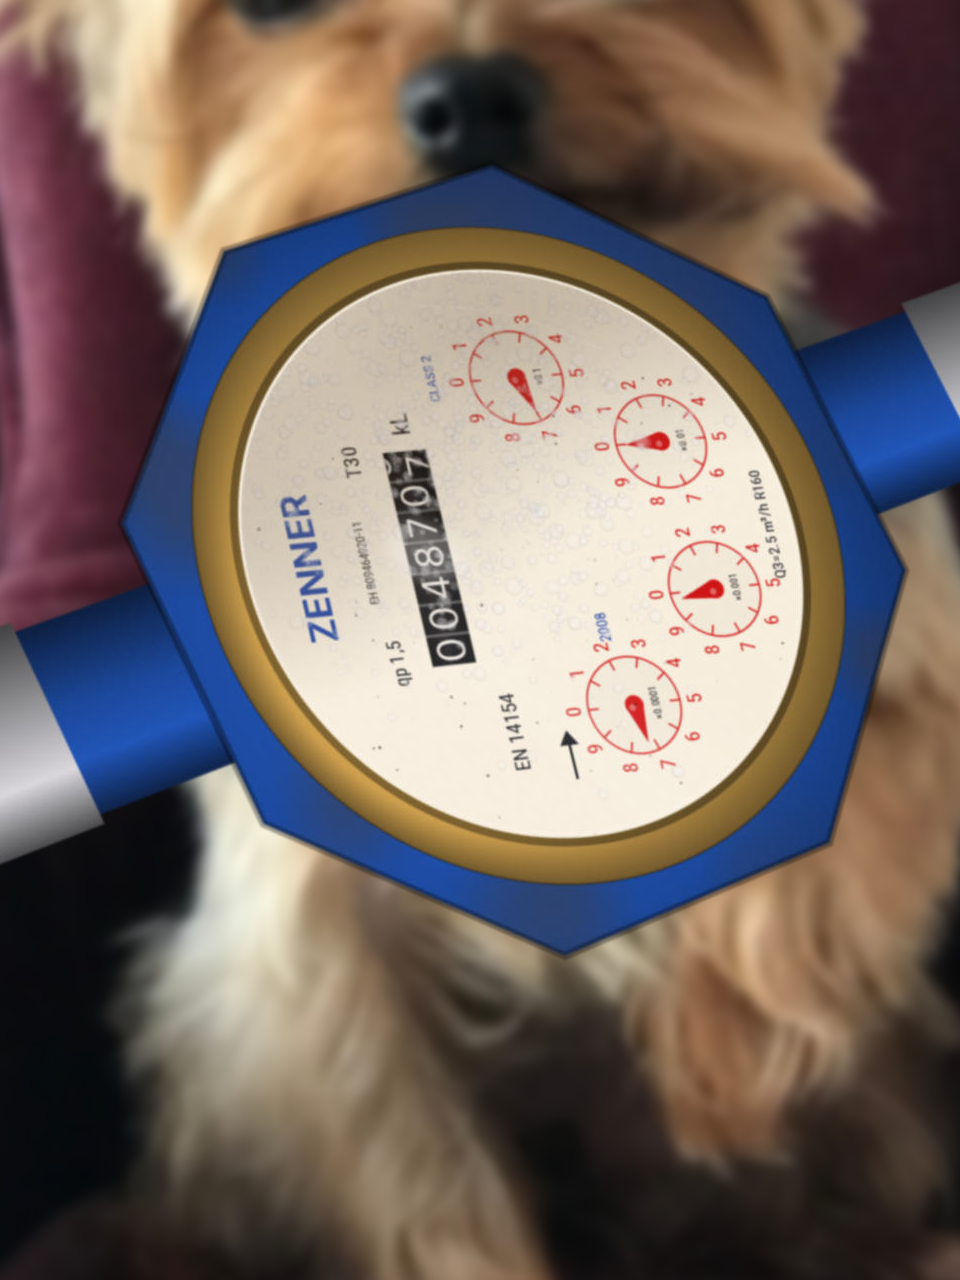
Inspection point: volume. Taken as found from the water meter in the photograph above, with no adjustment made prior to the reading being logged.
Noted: 48706.6997 kL
